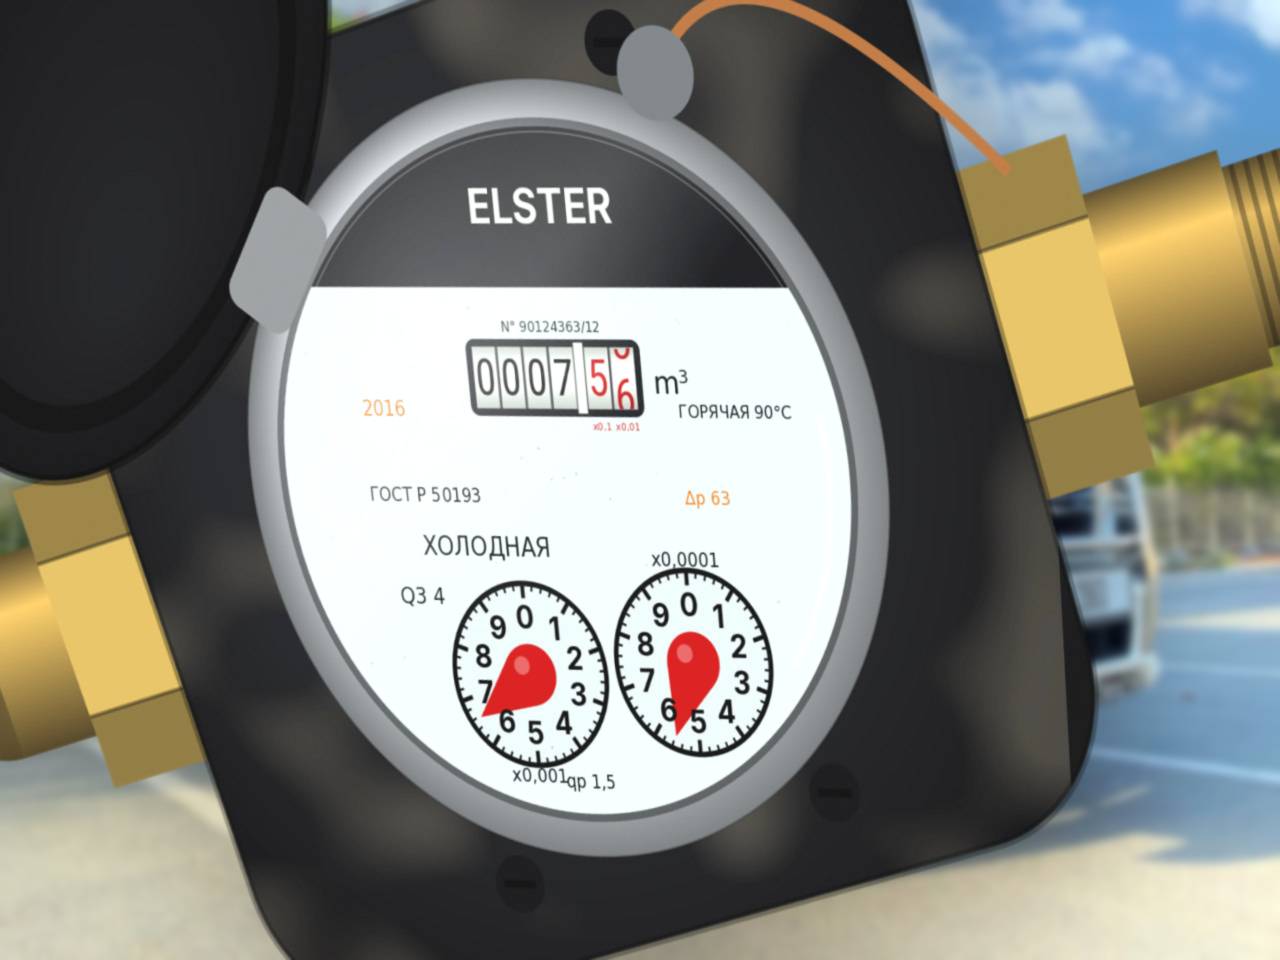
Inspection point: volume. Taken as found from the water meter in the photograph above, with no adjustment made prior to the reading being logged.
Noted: 7.5565 m³
